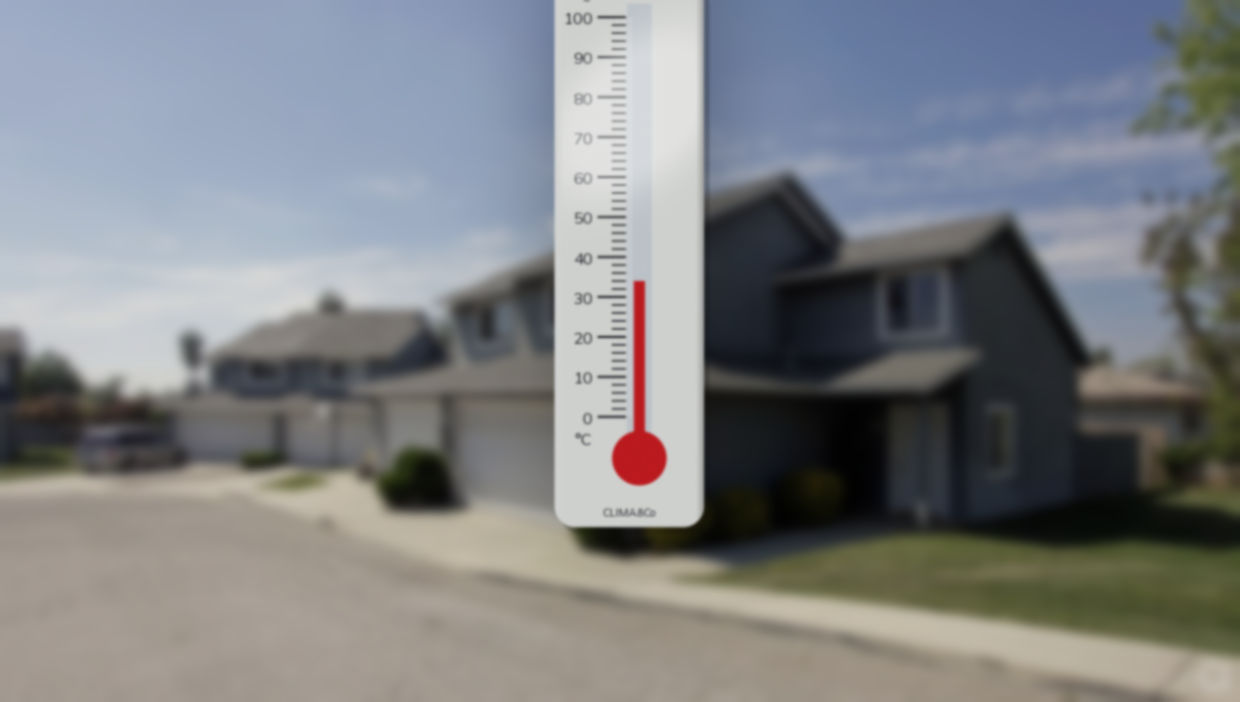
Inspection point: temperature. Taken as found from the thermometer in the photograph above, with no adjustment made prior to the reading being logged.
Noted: 34 °C
